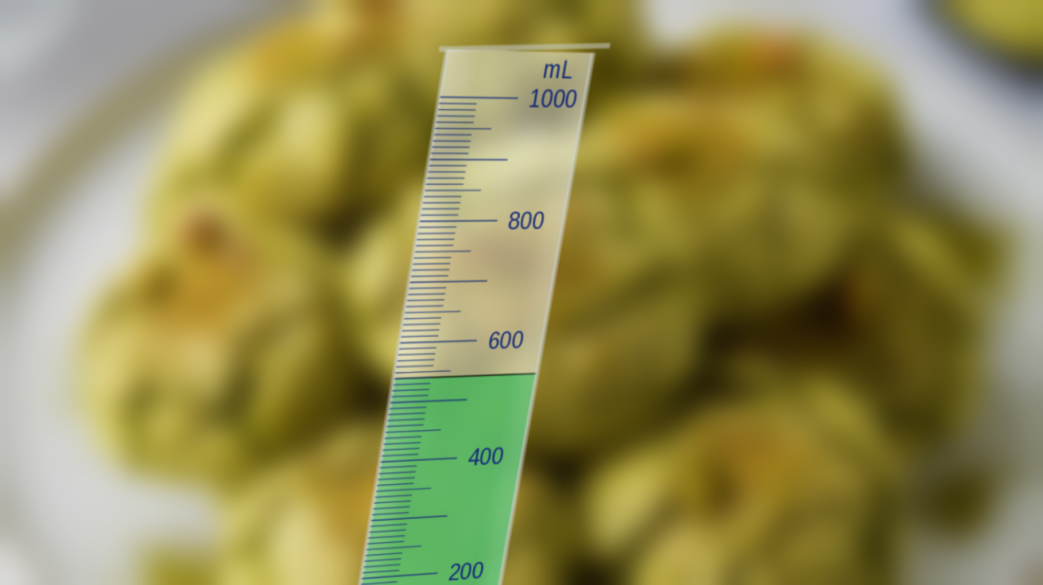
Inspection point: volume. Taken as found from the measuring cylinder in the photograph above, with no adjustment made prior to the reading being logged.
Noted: 540 mL
